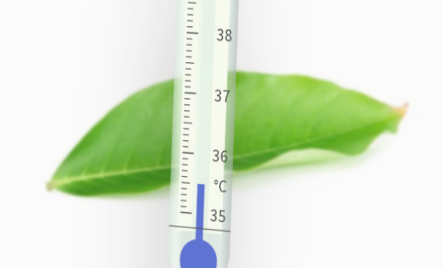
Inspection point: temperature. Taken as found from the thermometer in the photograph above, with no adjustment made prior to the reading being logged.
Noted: 35.5 °C
